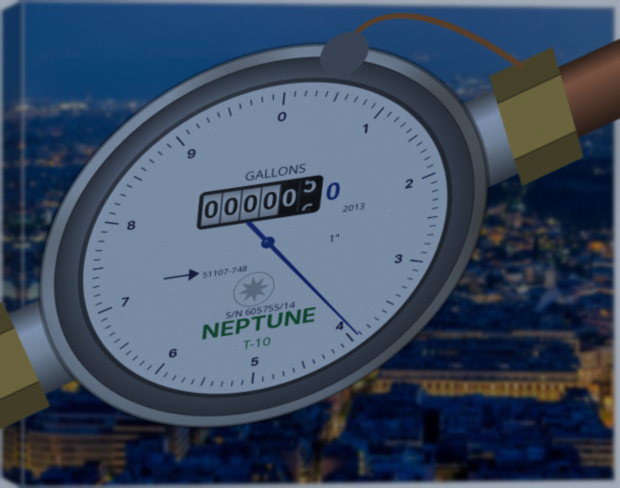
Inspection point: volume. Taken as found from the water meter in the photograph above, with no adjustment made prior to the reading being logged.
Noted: 53.9 gal
